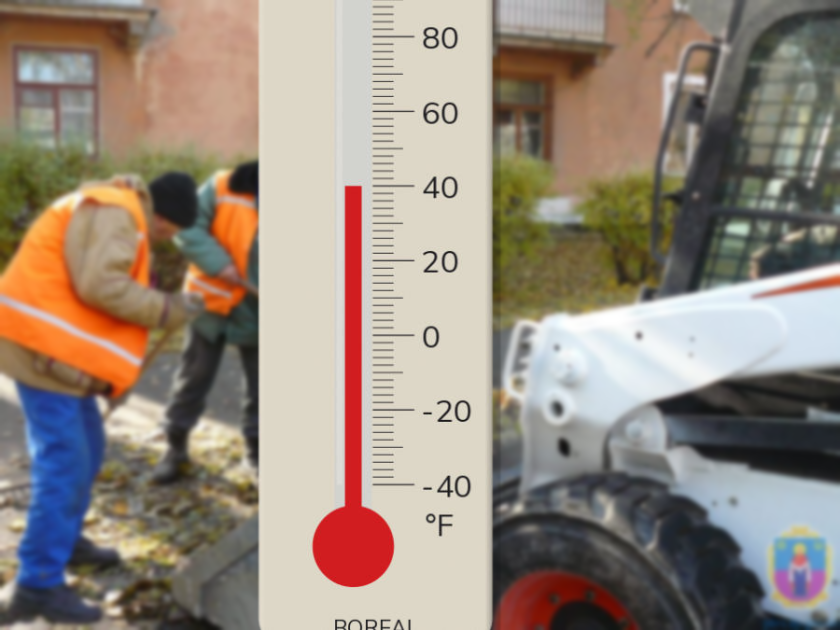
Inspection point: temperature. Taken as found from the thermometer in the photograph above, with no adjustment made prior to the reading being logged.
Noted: 40 °F
